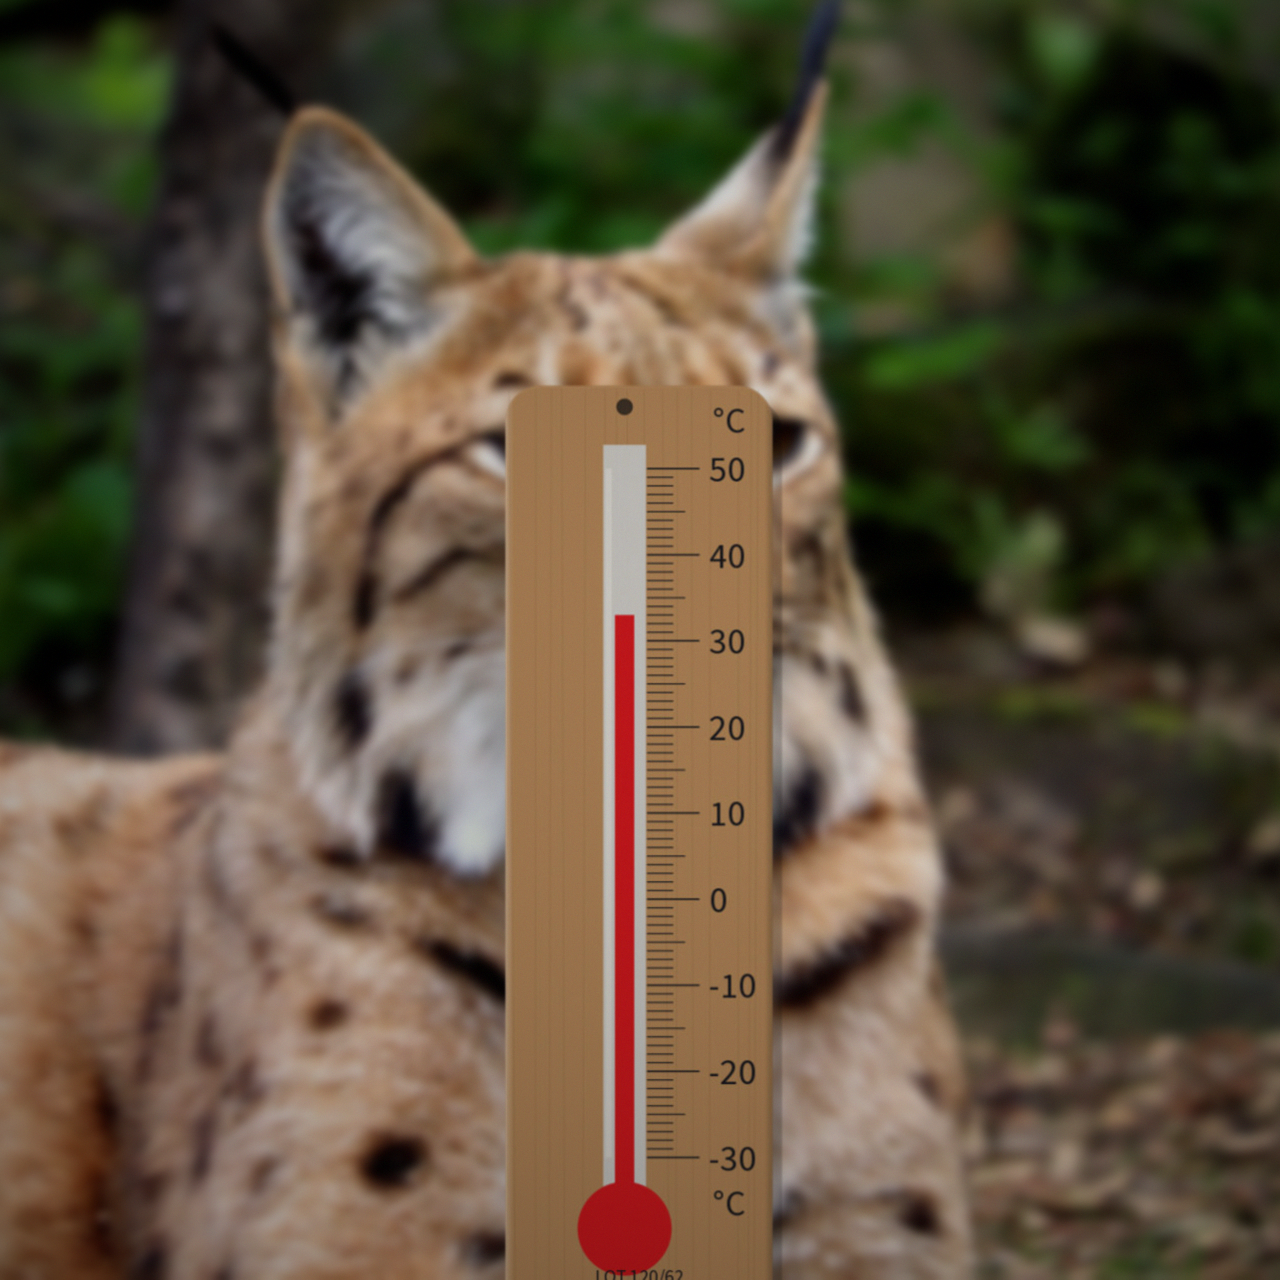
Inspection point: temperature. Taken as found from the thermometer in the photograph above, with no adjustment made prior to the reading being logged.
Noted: 33 °C
